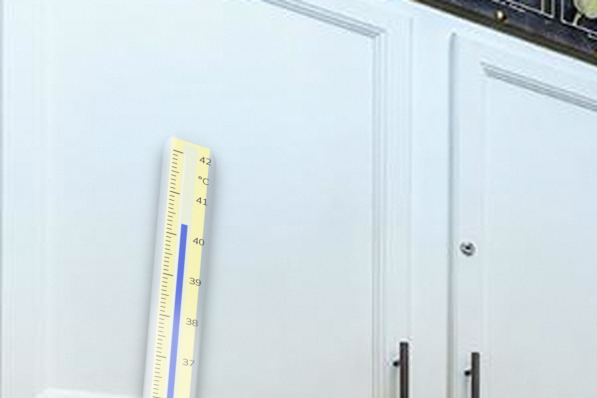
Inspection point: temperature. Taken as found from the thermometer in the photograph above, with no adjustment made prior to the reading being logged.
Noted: 40.3 °C
